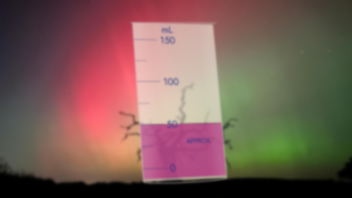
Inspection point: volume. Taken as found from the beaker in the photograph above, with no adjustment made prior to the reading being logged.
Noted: 50 mL
